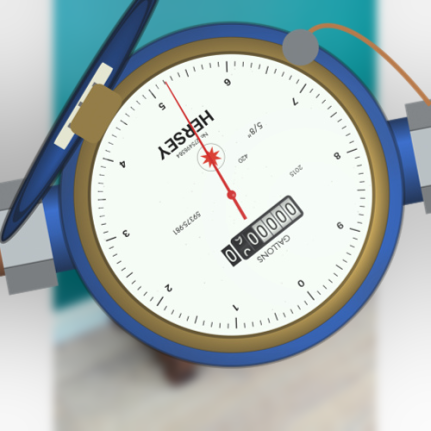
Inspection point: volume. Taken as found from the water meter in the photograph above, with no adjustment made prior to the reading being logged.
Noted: 55.2 gal
